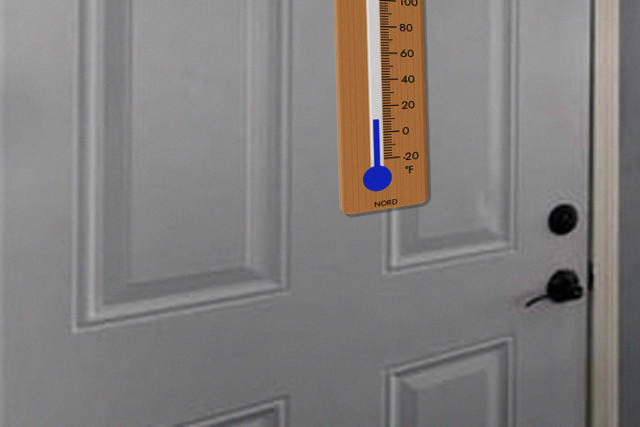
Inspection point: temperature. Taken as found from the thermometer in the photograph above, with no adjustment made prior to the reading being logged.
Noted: 10 °F
